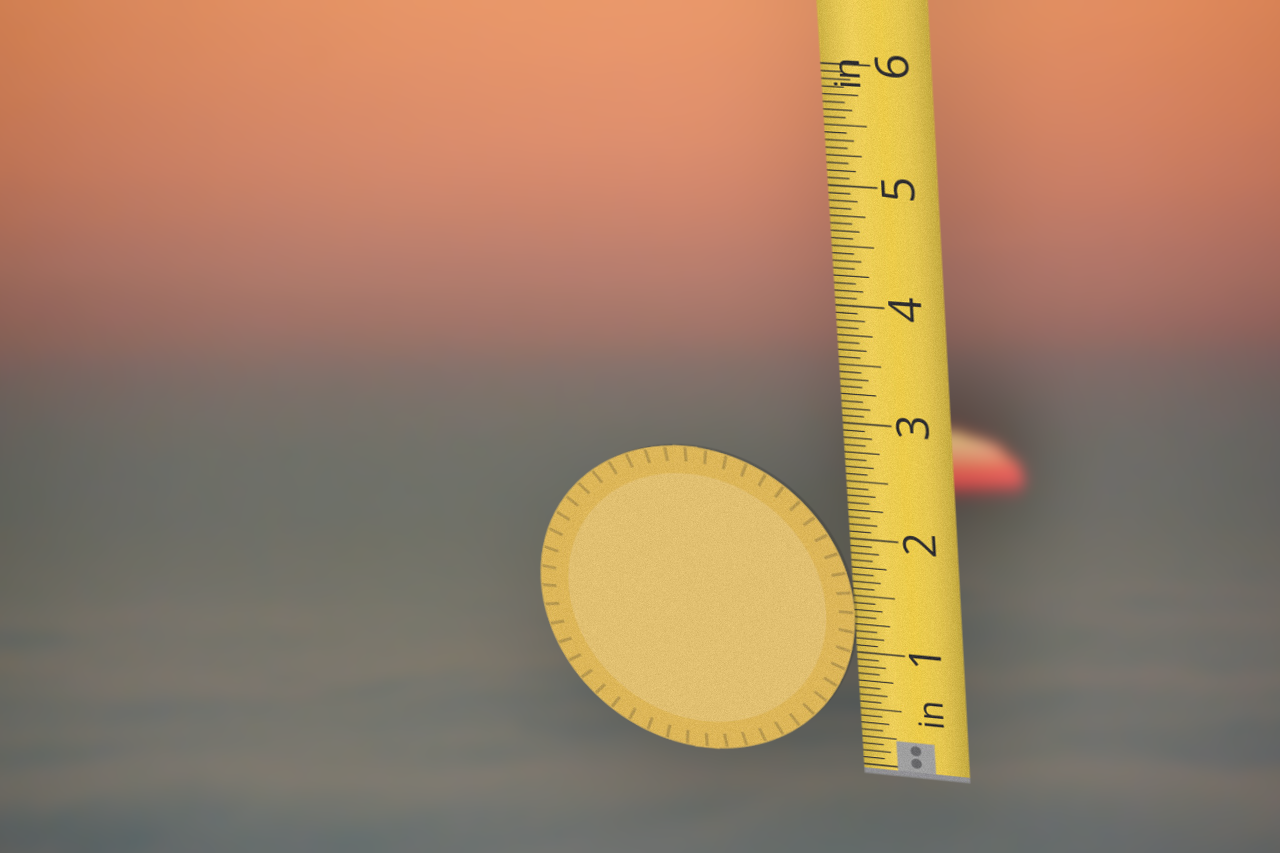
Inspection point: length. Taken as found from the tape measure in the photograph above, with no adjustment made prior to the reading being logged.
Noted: 2.6875 in
